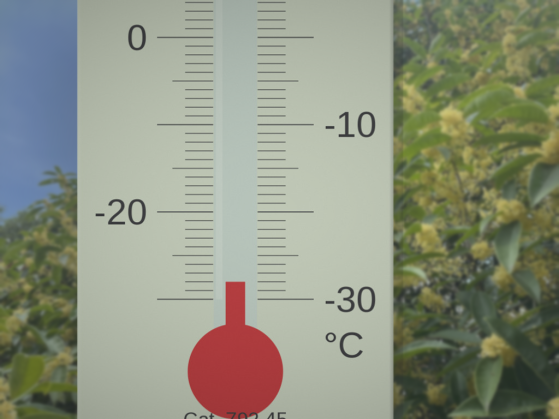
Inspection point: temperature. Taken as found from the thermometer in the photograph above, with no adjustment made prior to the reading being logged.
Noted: -28 °C
